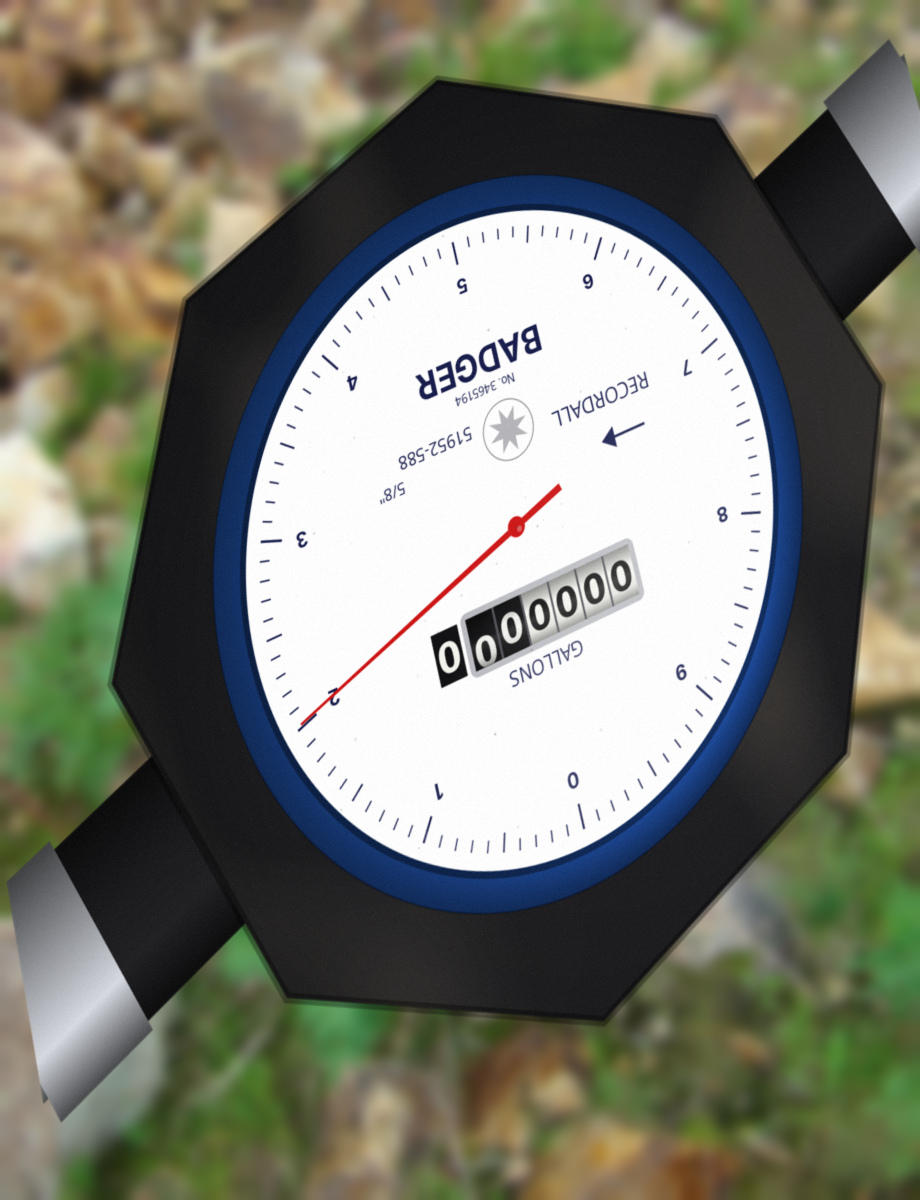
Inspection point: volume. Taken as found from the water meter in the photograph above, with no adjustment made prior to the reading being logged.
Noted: 2.0 gal
